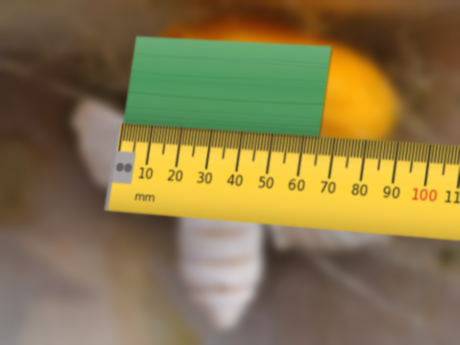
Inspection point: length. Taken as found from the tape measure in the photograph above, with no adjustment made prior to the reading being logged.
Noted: 65 mm
